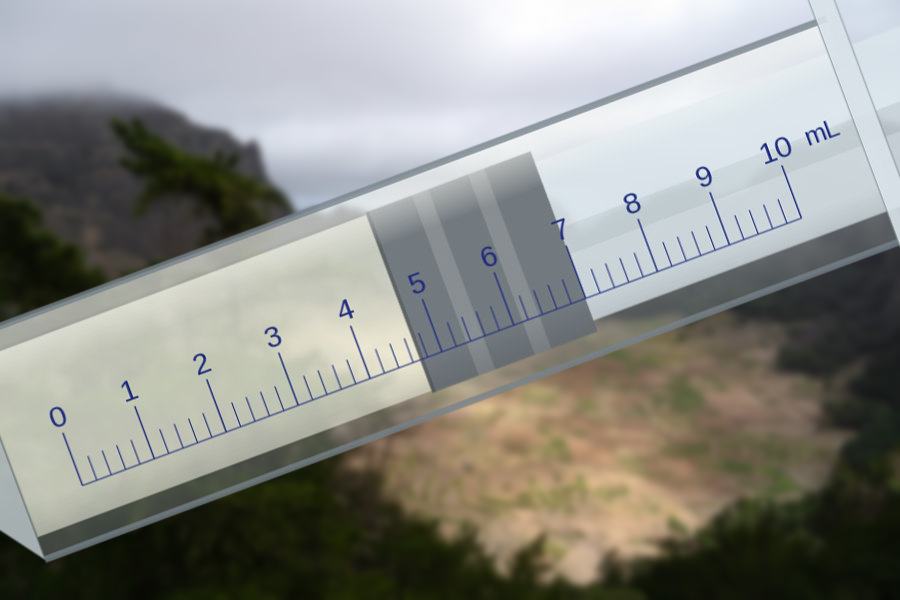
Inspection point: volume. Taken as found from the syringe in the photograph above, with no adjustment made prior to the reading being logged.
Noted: 4.7 mL
